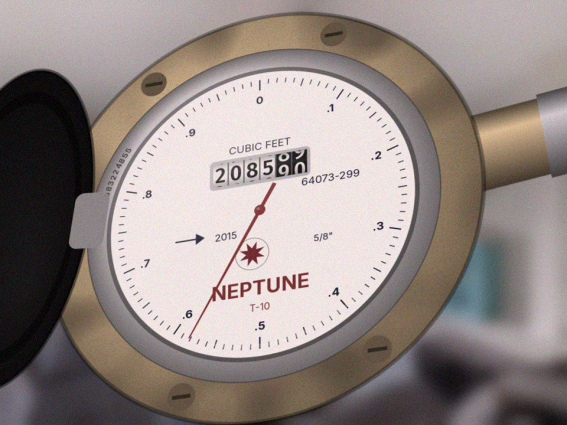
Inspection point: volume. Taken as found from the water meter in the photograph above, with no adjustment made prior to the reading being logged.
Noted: 208589.58 ft³
